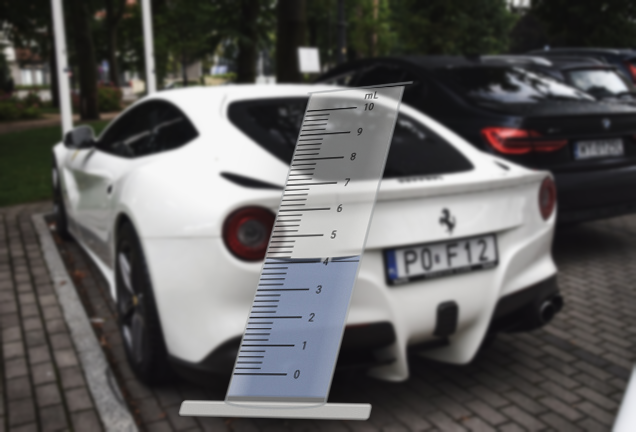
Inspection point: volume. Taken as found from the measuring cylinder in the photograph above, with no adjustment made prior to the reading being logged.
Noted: 4 mL
